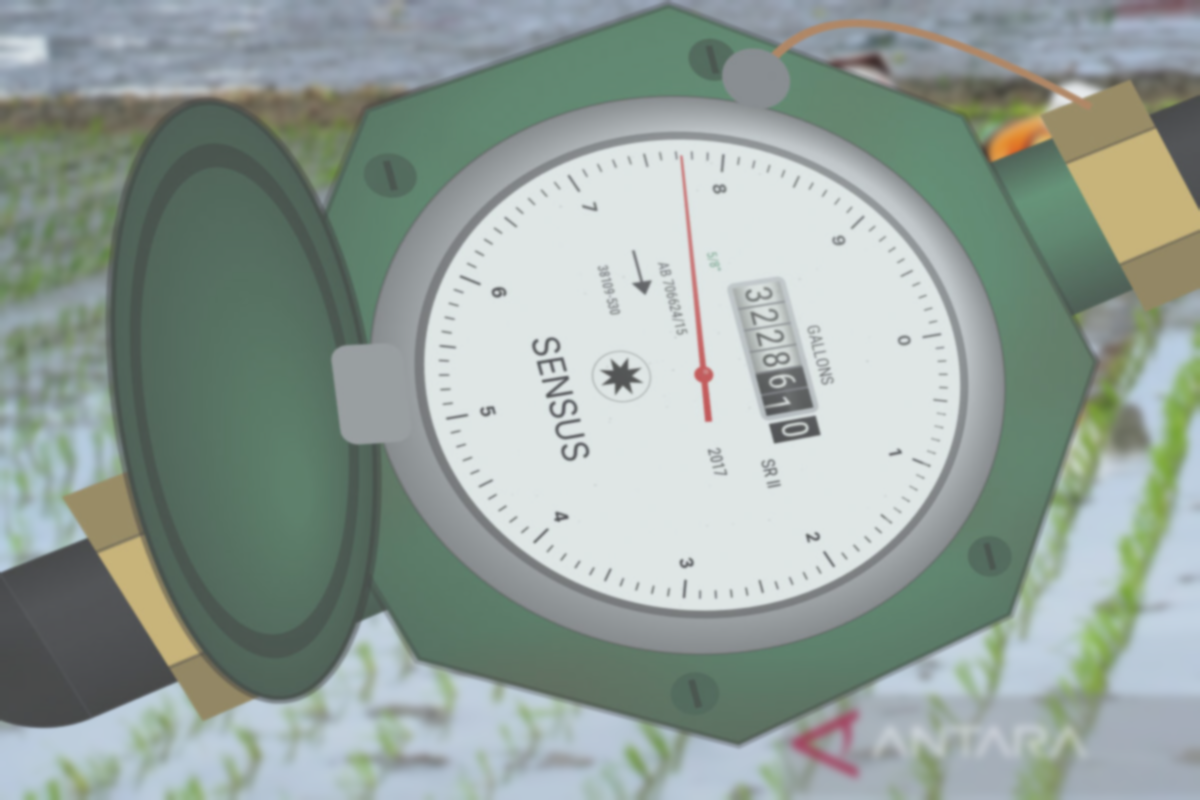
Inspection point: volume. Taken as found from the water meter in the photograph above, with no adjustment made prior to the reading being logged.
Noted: 3228607.7 gal
